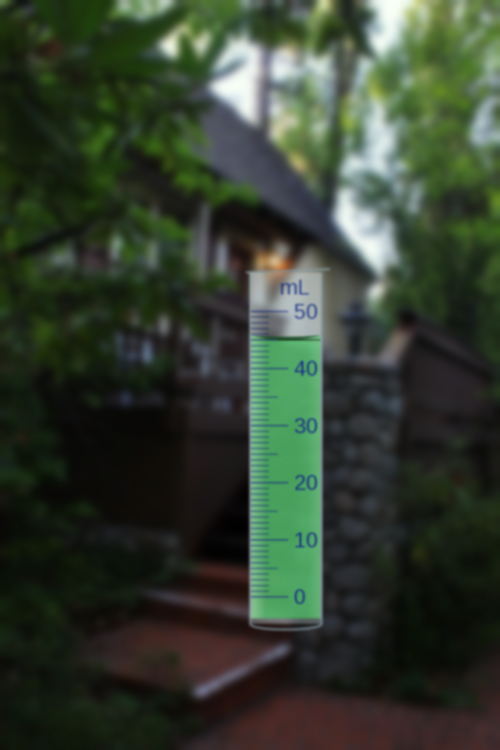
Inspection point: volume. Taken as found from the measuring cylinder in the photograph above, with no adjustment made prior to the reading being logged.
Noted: 45 mL
